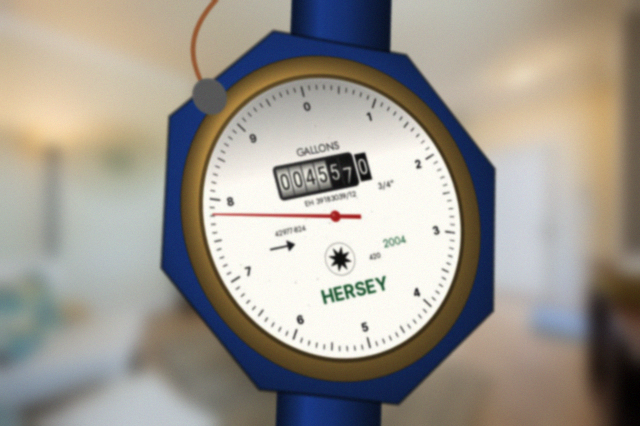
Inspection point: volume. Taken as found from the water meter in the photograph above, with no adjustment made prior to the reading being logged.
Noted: 45567.8 gal
